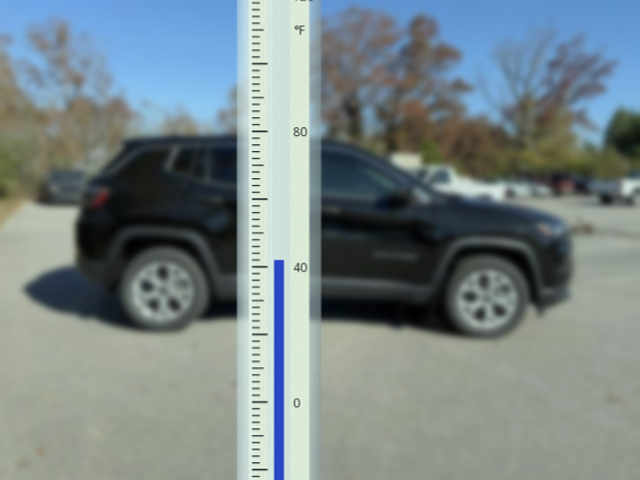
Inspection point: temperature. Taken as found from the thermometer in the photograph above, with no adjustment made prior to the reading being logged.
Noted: 42 °F
